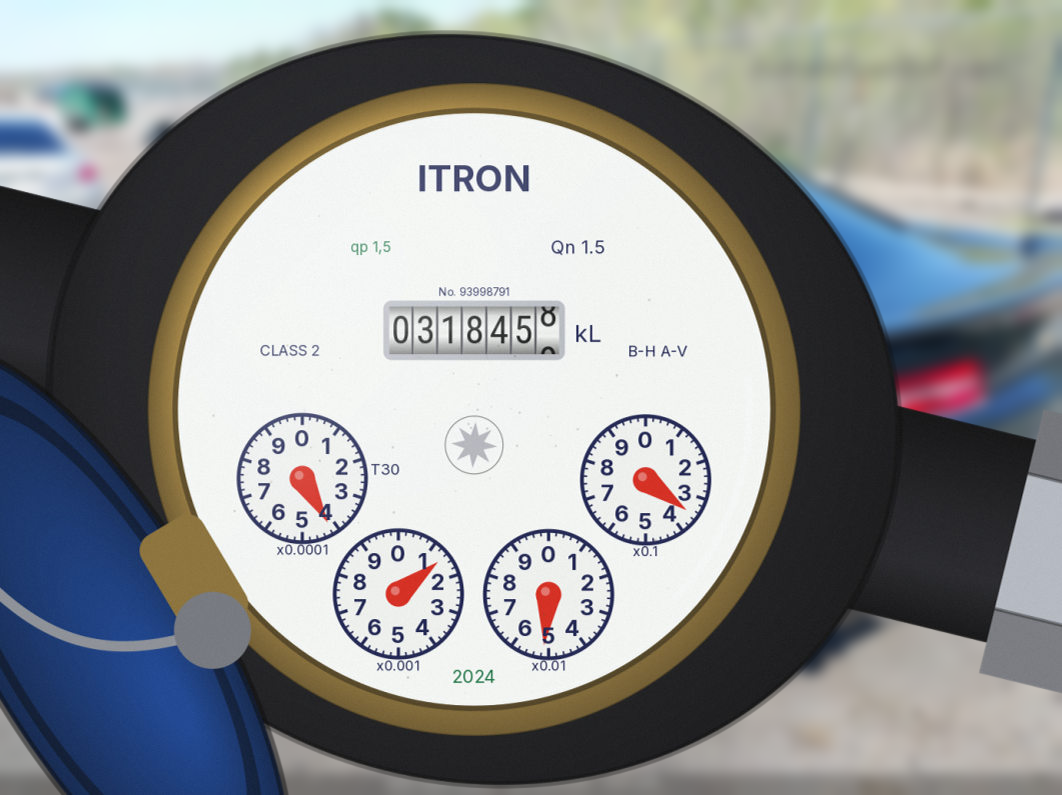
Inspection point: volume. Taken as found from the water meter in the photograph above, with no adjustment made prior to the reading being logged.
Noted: 318458.3514 kL
